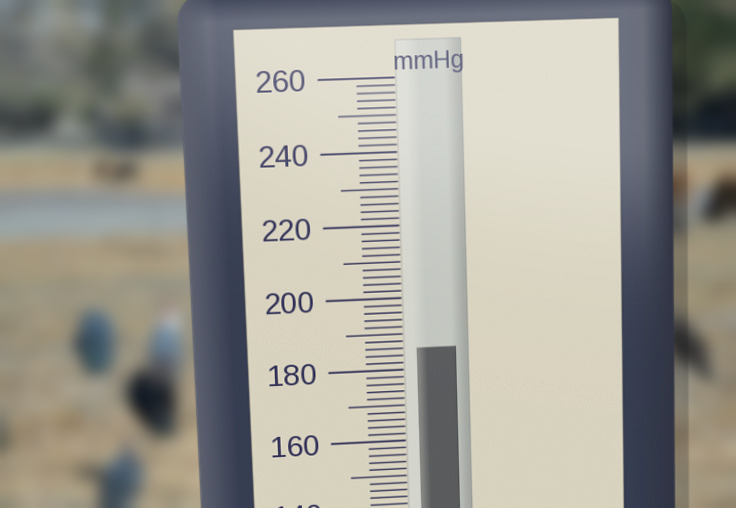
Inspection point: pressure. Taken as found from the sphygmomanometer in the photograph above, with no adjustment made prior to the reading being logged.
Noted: 186 mmHg
